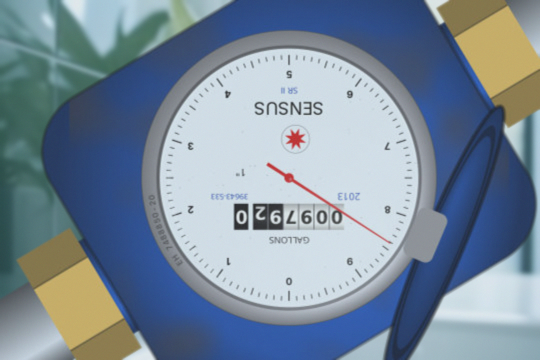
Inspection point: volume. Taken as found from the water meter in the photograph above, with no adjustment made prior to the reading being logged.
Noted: 97918.4 gal
